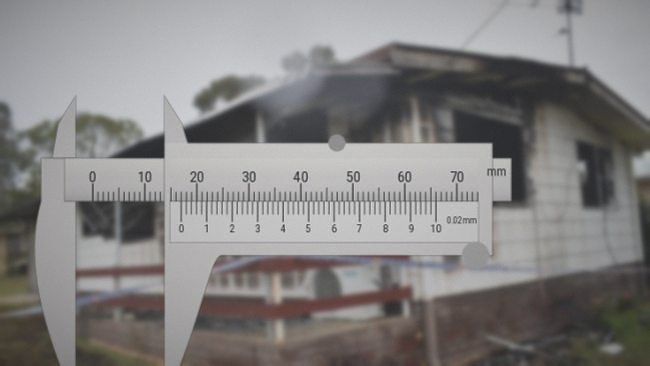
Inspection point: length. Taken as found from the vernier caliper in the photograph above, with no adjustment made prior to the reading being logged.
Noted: 17.0 mm
